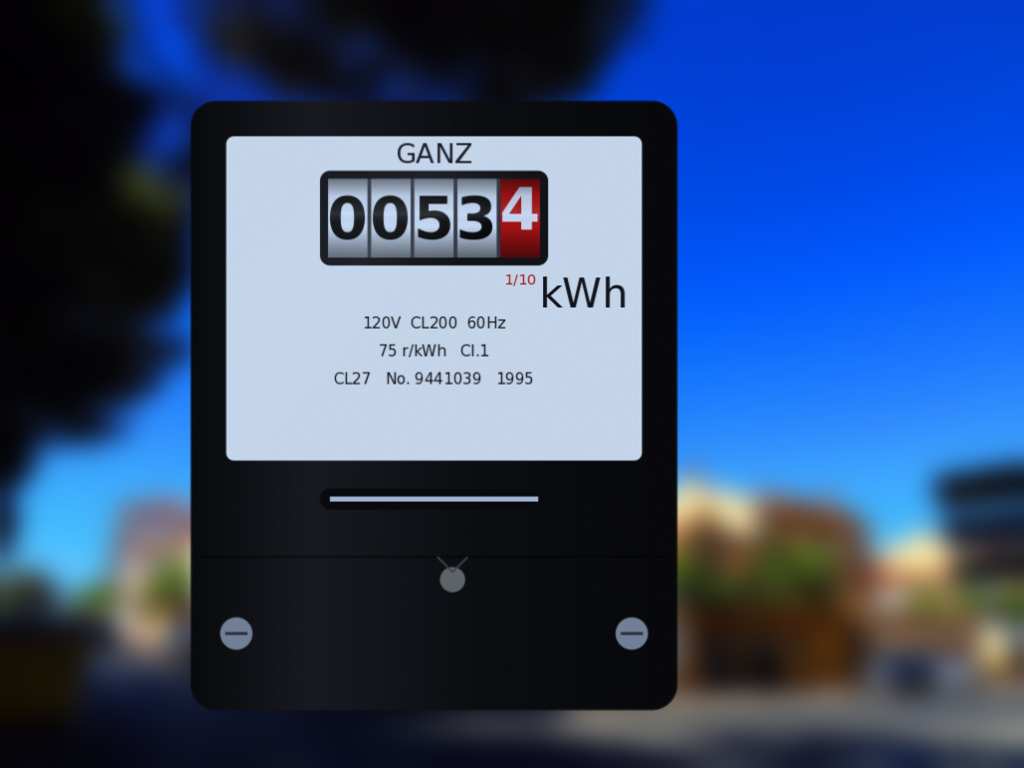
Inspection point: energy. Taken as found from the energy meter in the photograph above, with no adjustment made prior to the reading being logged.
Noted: 53.4 kWh
